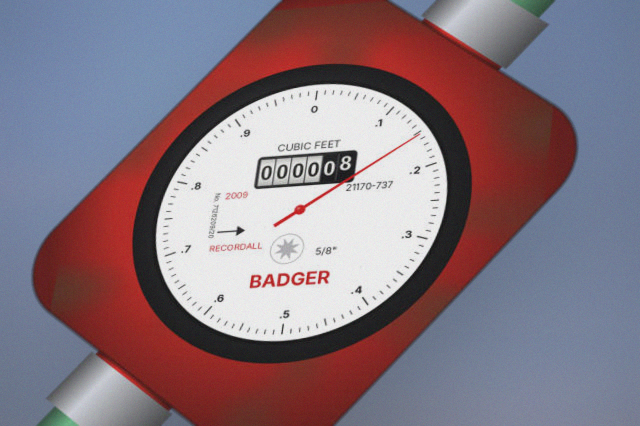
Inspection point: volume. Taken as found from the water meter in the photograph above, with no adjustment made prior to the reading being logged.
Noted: 8.15 ft³
